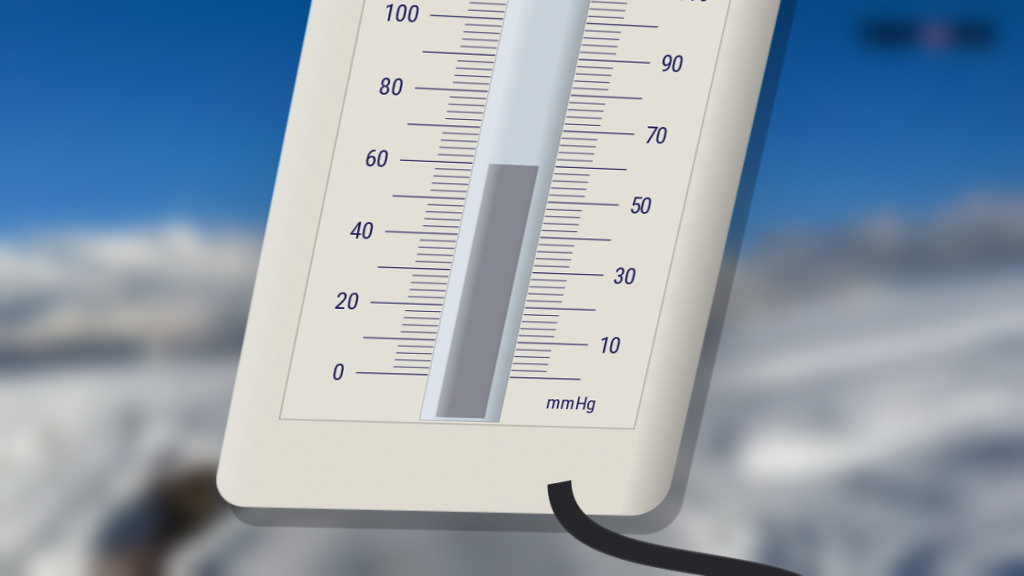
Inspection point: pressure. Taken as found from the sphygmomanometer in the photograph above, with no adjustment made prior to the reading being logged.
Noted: 60 mmHg
